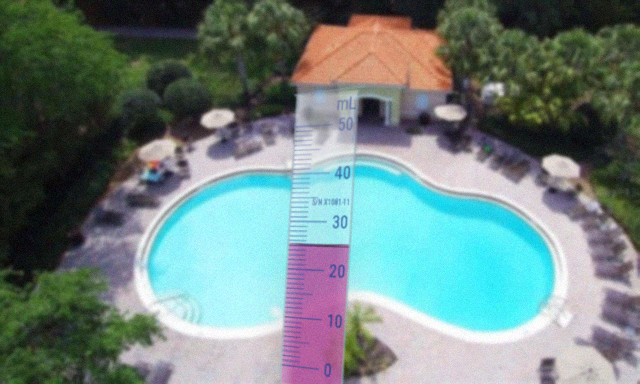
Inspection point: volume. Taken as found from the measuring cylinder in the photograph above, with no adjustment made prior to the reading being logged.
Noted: 25 mL
